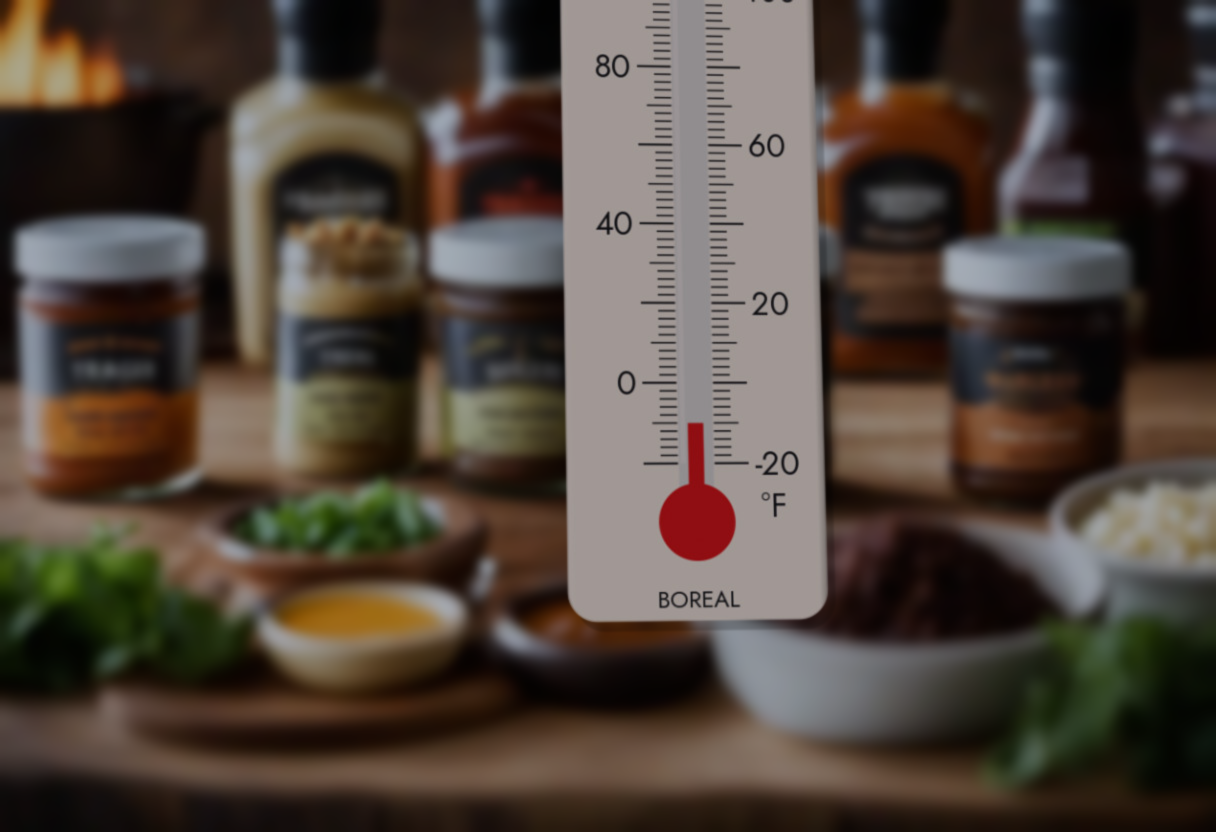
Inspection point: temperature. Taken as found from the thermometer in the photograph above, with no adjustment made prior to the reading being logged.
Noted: -10 °F
